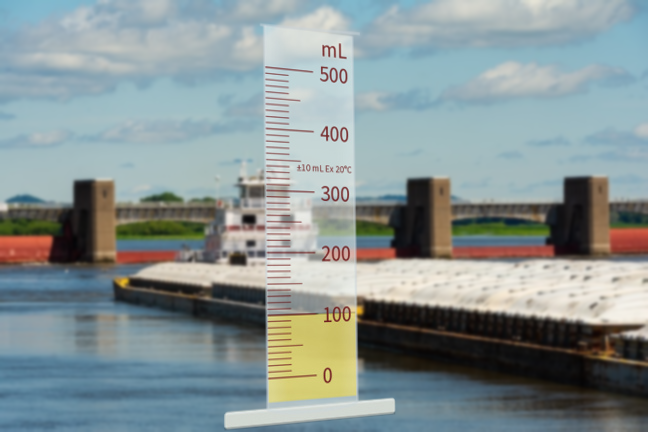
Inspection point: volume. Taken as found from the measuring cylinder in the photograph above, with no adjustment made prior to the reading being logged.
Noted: 100 mL
